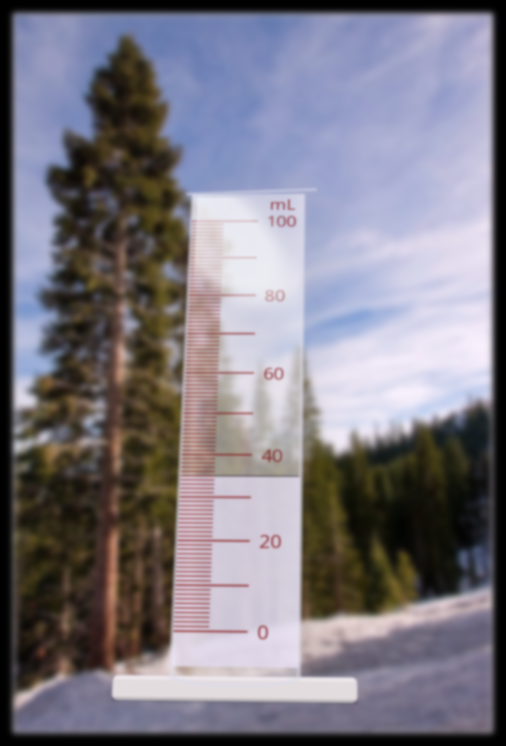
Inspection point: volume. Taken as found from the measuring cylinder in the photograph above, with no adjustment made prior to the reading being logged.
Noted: 35 mL
